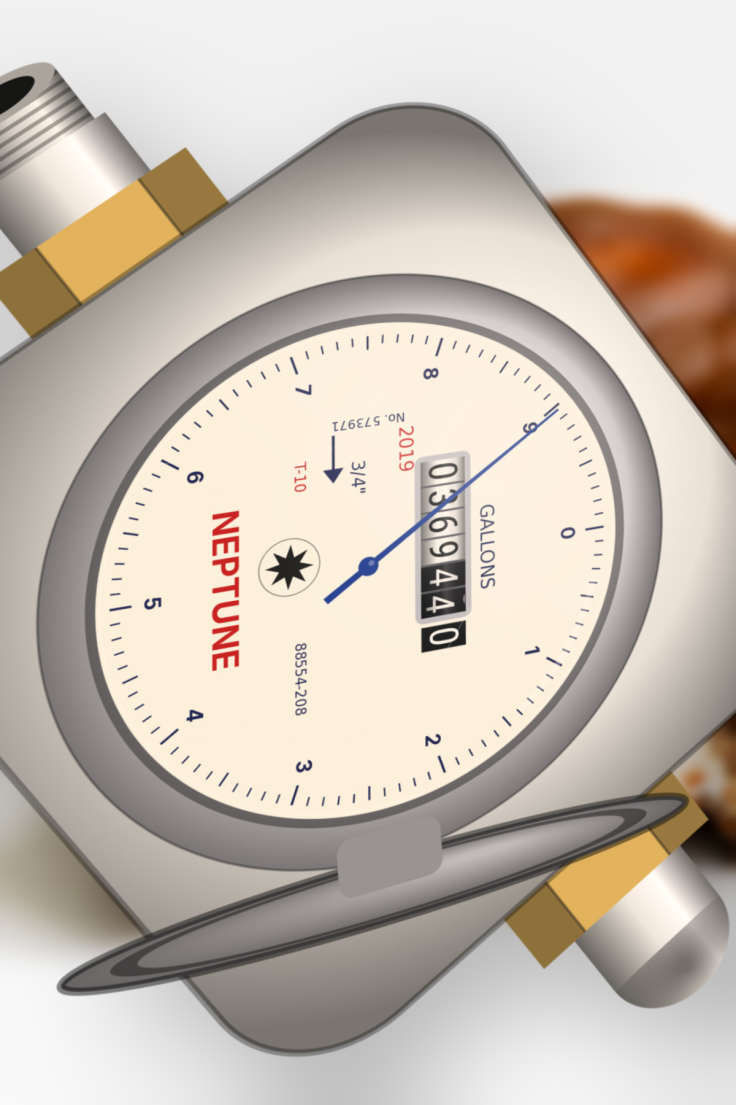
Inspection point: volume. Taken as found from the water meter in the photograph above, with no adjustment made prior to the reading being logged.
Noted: 369439.0 gal
